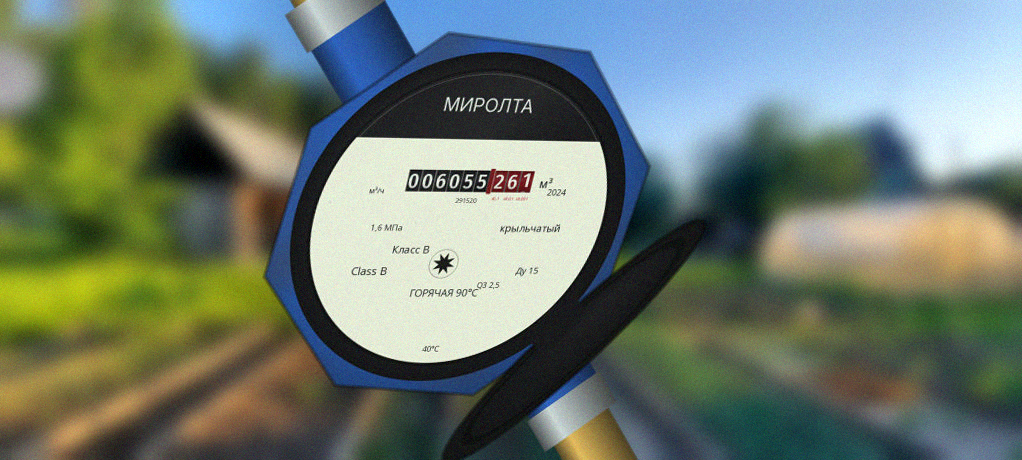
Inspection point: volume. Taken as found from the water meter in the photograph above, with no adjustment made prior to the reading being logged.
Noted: 6055.261 m³
